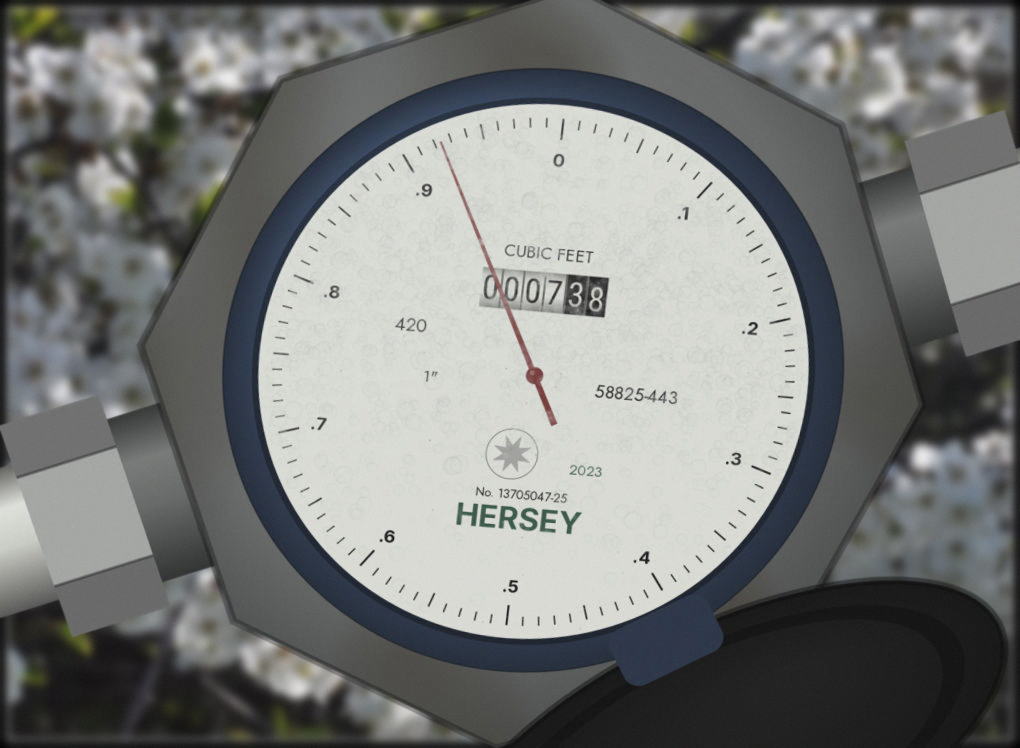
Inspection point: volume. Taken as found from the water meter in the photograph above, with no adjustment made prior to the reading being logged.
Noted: 737.92 ft³
